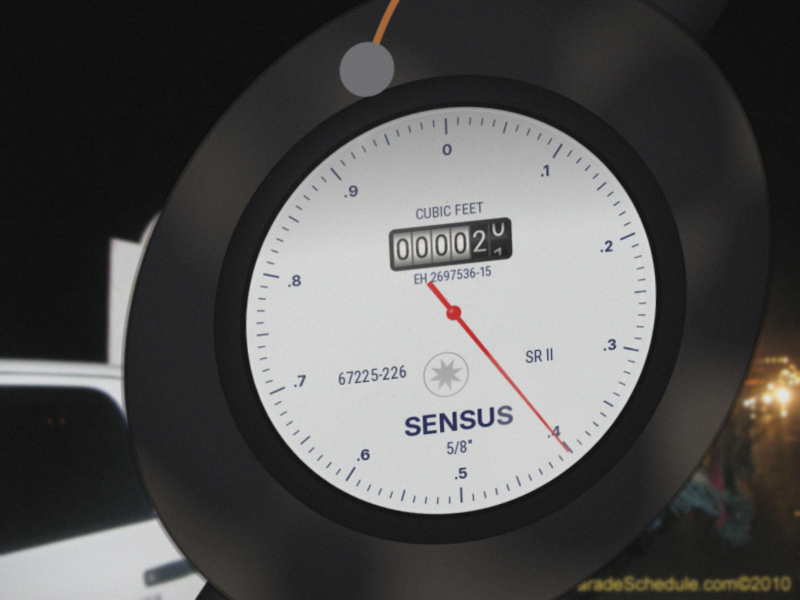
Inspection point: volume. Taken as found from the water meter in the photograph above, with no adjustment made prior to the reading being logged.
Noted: 20.40 ft³
